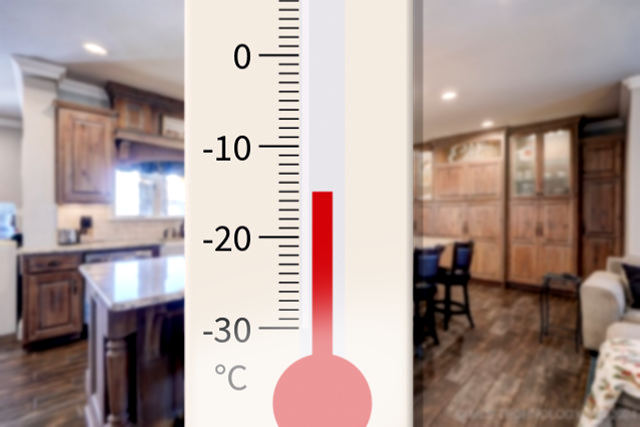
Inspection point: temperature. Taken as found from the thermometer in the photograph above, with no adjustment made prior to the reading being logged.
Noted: -15 °C
